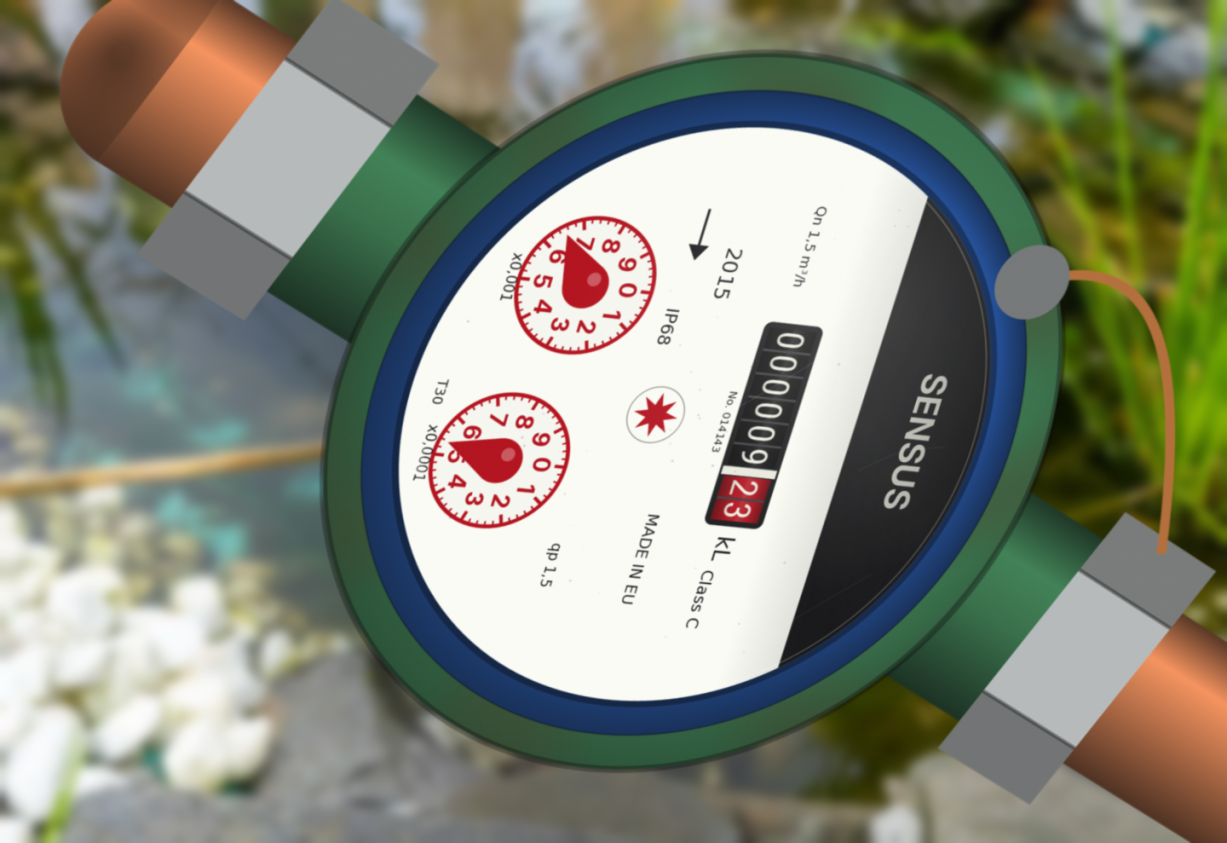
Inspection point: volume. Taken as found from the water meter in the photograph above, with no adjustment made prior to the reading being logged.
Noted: 9.2365 kL
